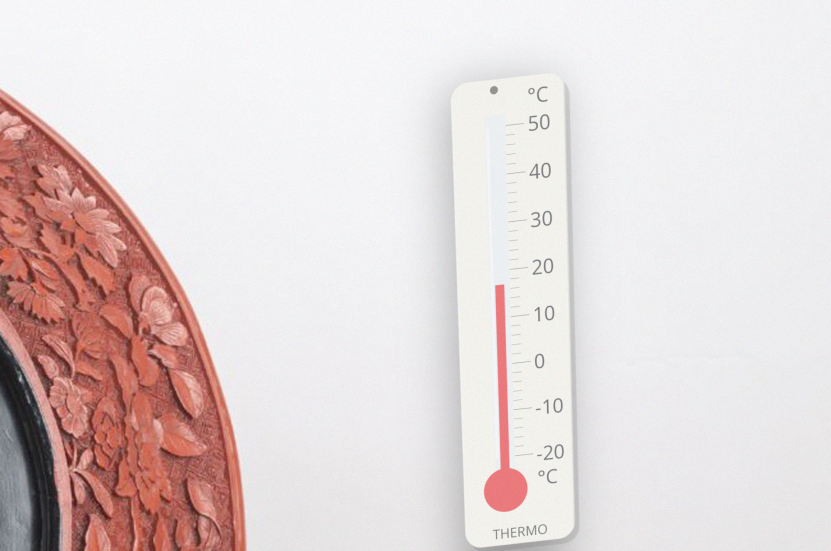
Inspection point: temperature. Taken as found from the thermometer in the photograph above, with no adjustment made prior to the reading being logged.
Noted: 17 °C
